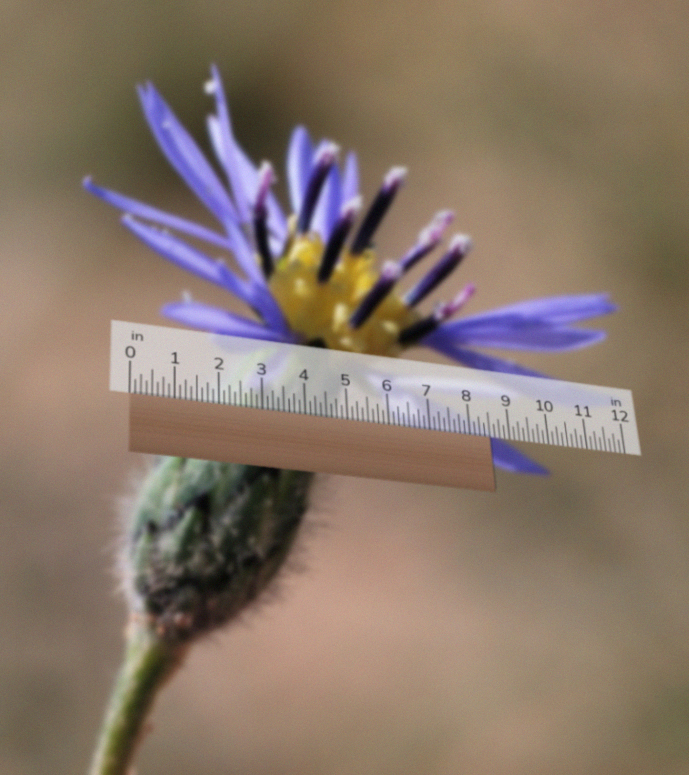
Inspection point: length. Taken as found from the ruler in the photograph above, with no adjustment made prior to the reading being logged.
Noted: 8.5 in
